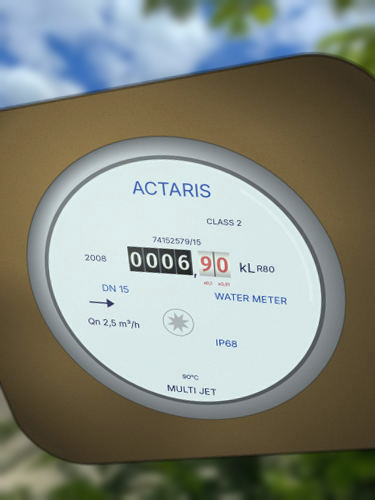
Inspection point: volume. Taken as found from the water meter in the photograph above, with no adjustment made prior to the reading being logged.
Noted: 6.90 kL
